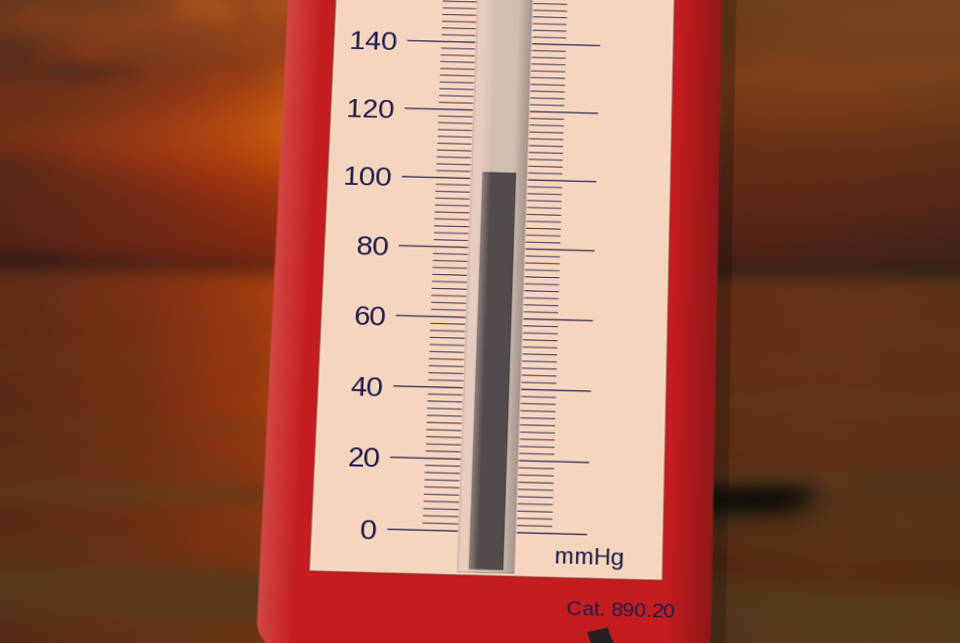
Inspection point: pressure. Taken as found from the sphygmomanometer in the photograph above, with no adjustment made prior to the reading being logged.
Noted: 102 mmHg
